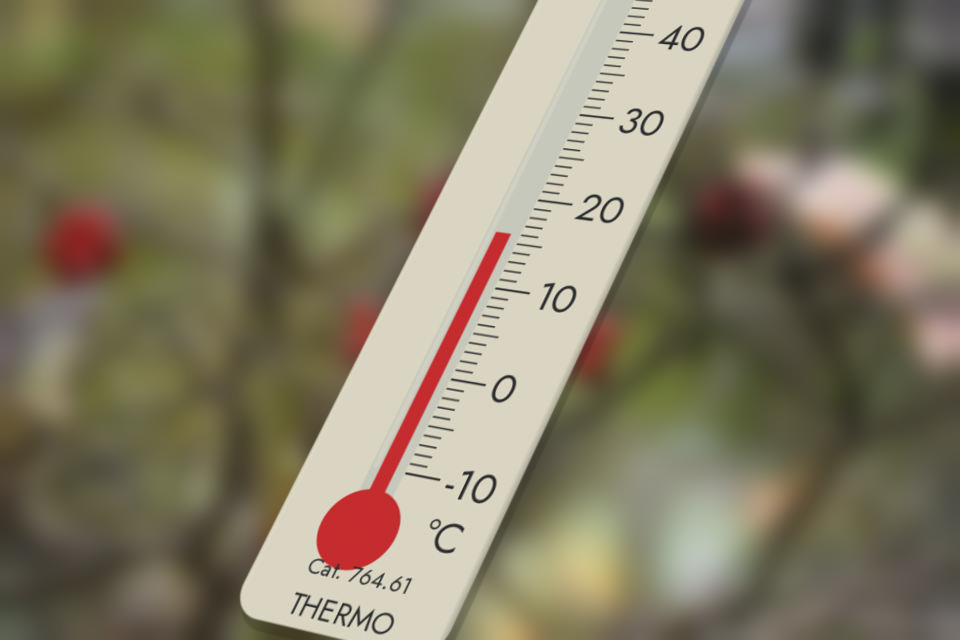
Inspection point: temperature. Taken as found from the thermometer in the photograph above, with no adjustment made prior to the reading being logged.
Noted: 16 °C
